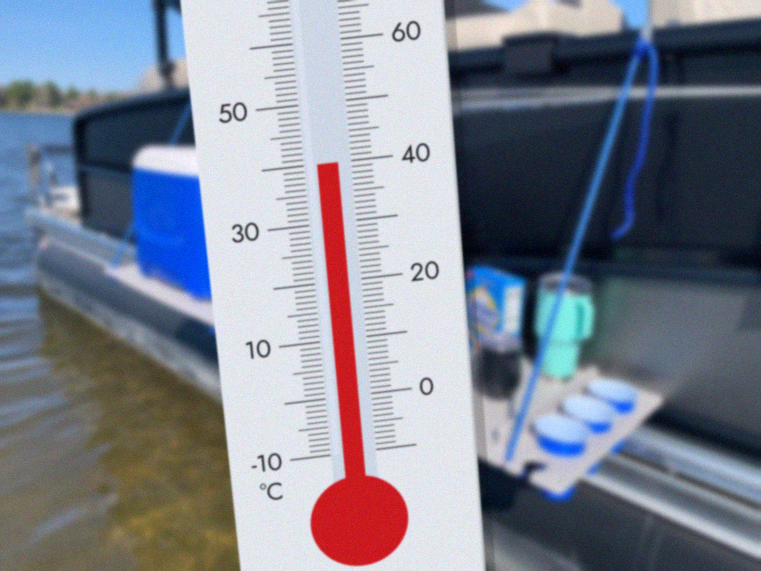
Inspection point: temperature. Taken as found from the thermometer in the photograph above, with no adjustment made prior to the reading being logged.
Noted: 40 °C
